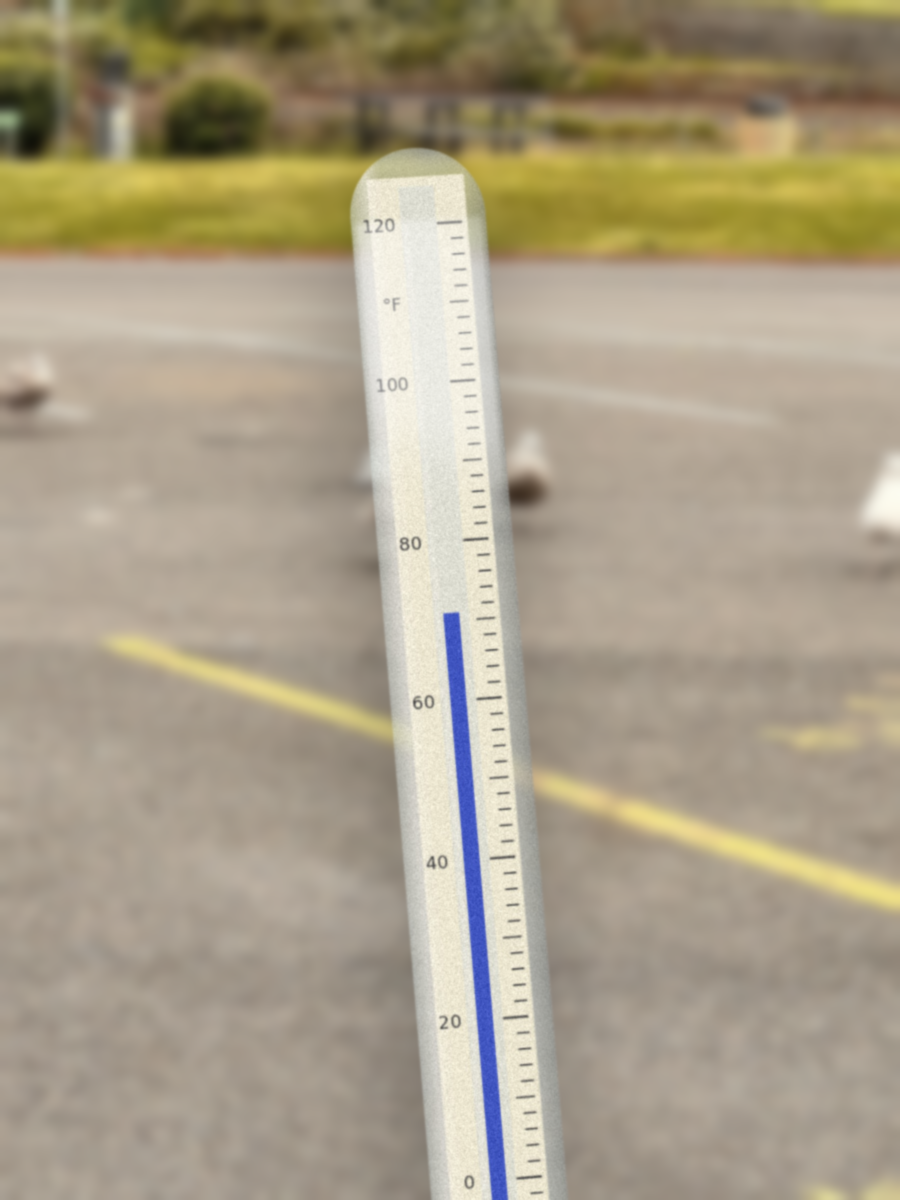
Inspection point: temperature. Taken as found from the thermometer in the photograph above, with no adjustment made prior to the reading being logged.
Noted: 71 °F
